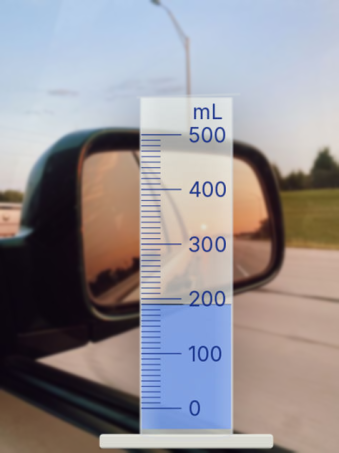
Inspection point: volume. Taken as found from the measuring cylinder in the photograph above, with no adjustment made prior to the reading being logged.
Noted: 190 mL
